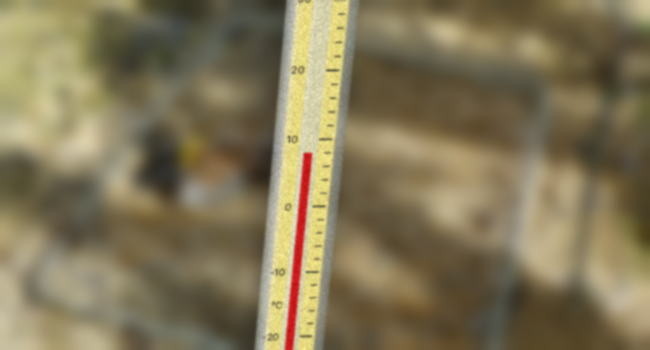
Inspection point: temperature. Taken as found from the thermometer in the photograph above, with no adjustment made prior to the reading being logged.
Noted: 8 °C
